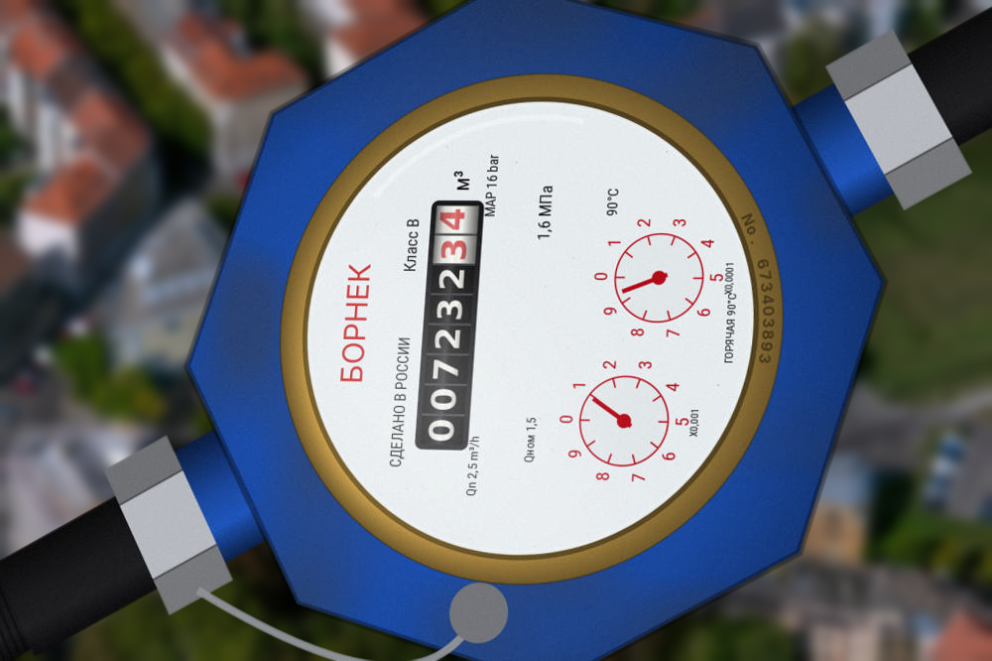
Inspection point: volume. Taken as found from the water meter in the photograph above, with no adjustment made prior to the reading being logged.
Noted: 7232.3409 m³
